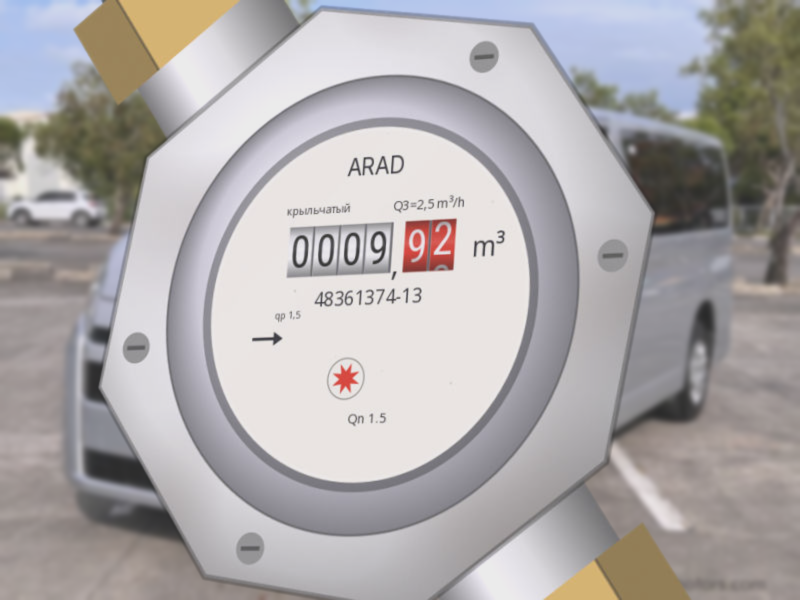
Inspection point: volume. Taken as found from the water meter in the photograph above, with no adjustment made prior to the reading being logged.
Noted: 9.92 m³
